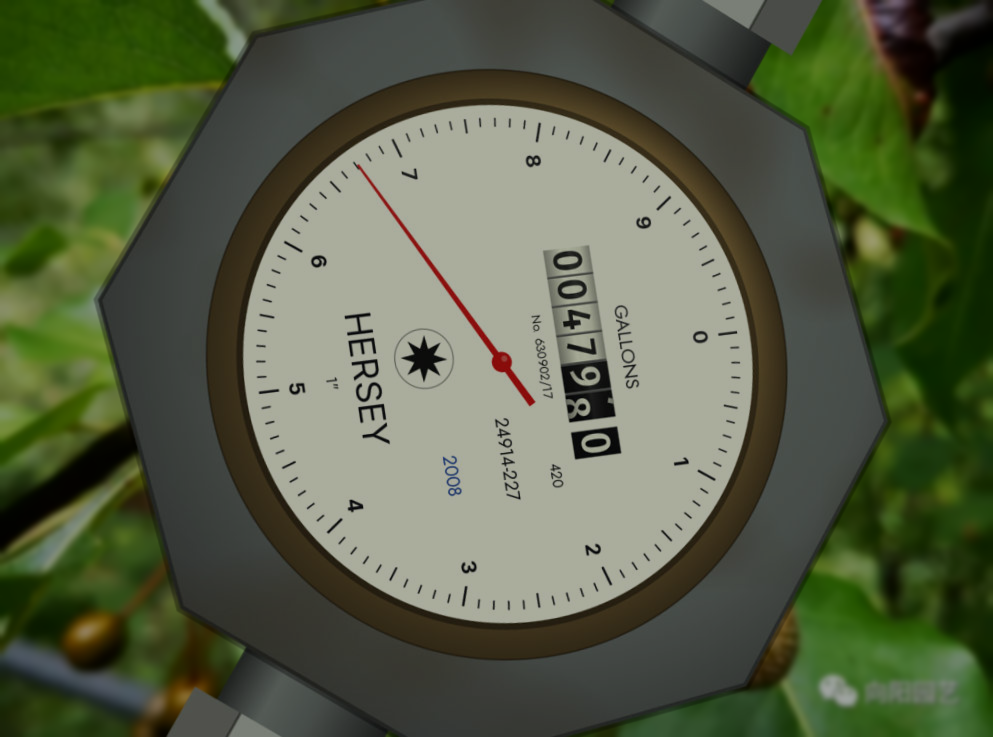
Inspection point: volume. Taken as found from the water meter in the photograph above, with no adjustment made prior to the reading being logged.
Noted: 47976.7 gal
